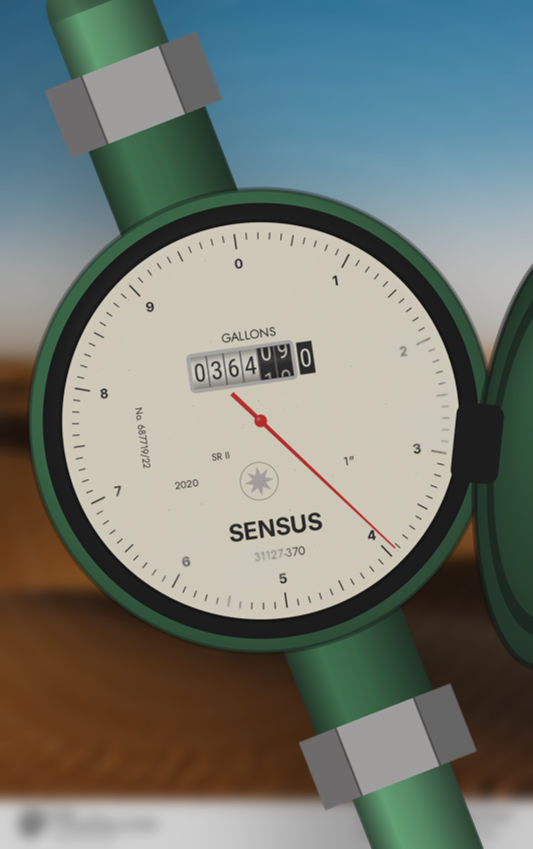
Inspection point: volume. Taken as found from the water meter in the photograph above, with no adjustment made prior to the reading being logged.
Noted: 364093.9 gal
